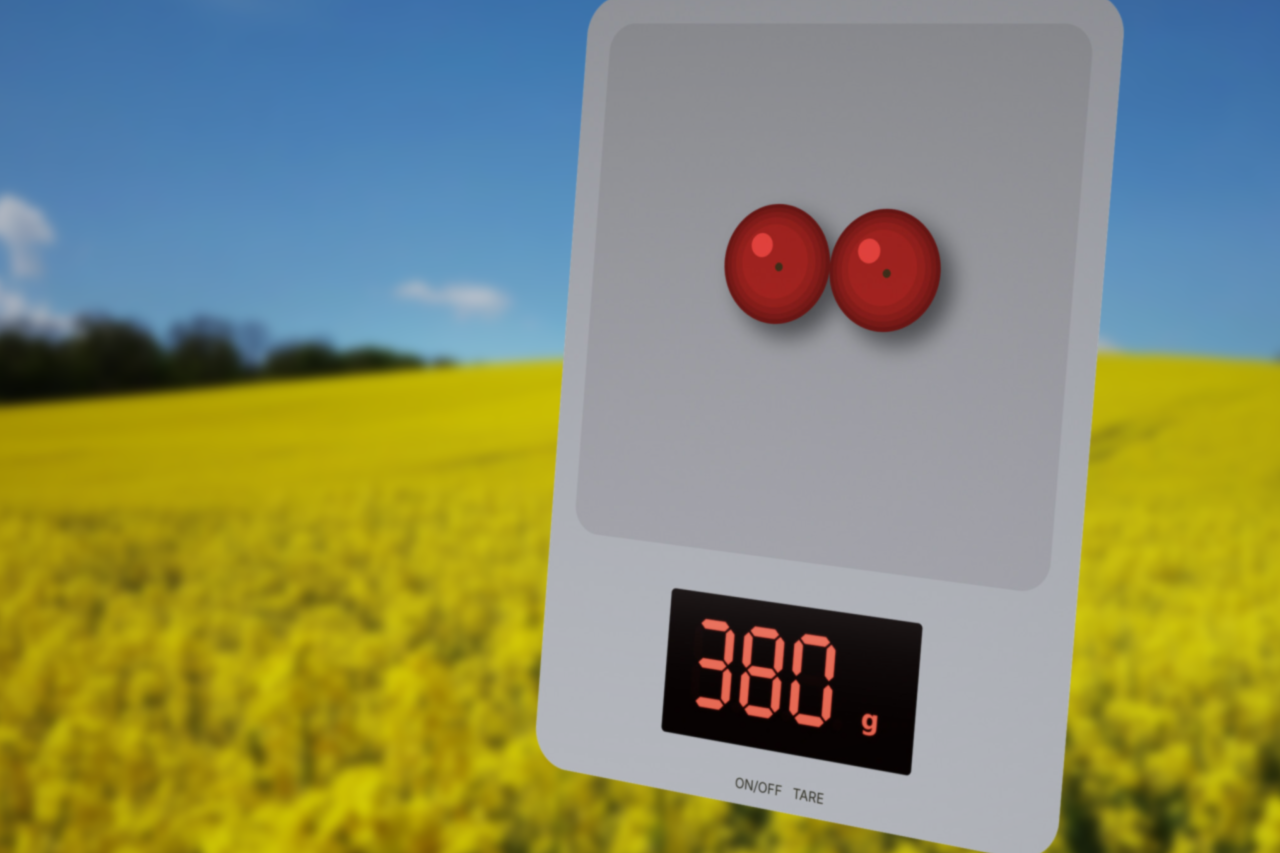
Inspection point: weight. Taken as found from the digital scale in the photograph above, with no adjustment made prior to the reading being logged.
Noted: 380 g
